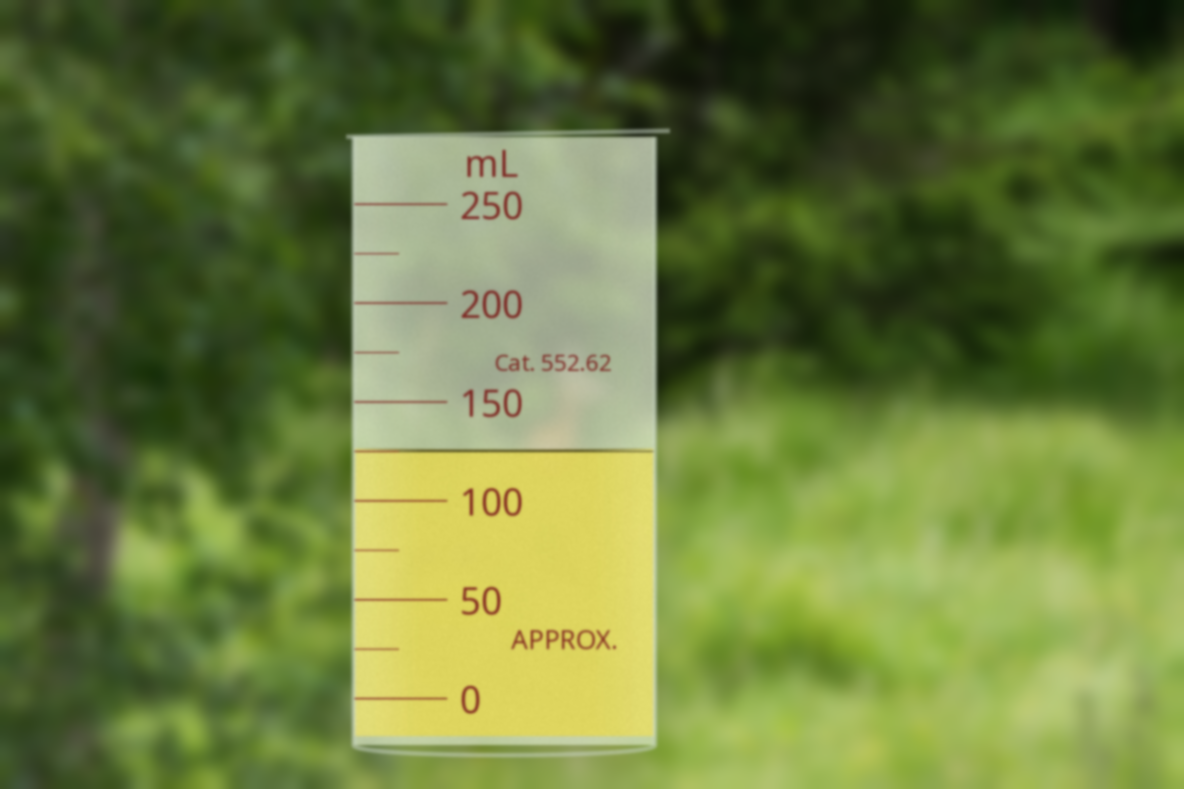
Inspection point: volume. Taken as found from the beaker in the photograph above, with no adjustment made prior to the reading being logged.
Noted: 125 mL
